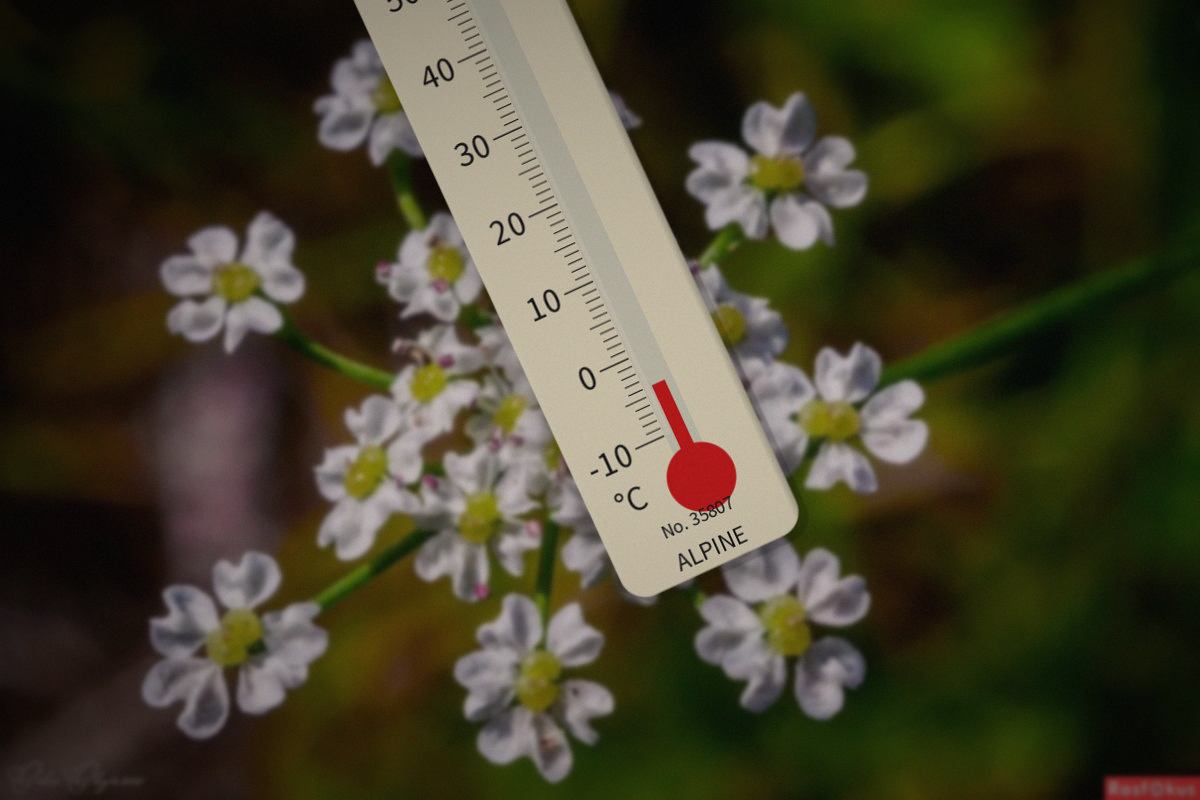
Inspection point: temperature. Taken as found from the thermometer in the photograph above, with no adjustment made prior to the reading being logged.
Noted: -4 °C
